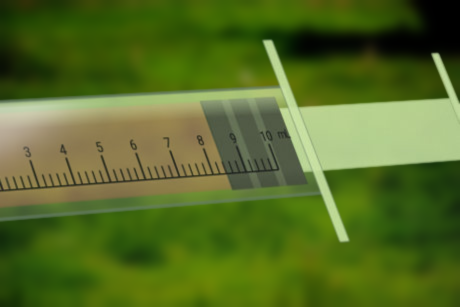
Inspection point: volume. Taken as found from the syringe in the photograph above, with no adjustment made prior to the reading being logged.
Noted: 8.4 mL
